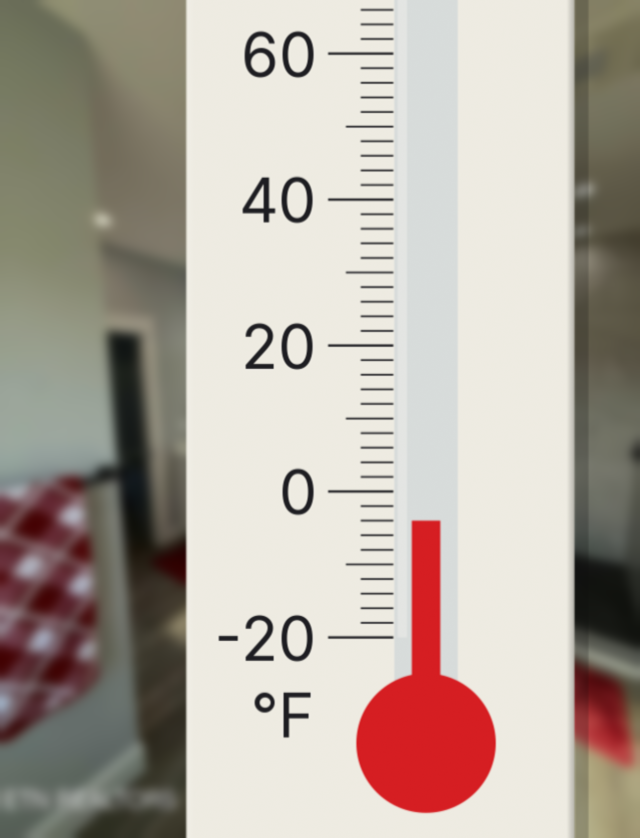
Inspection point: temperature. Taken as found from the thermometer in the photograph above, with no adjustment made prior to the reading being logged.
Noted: -4 °F
